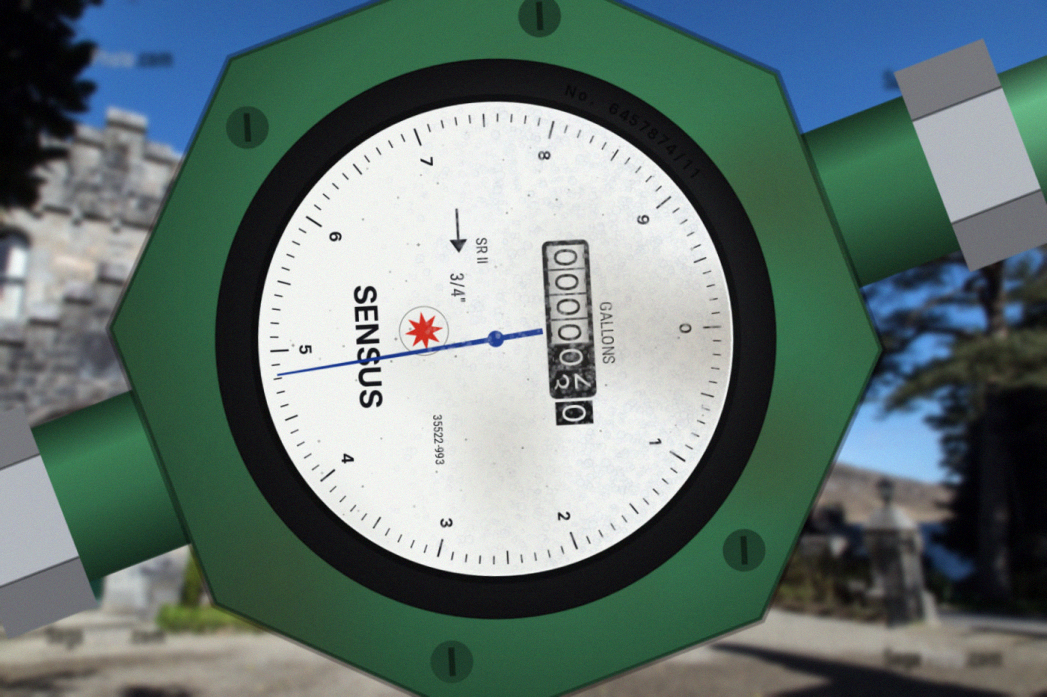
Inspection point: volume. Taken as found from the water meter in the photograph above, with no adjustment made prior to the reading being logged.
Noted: 24.8 gal
